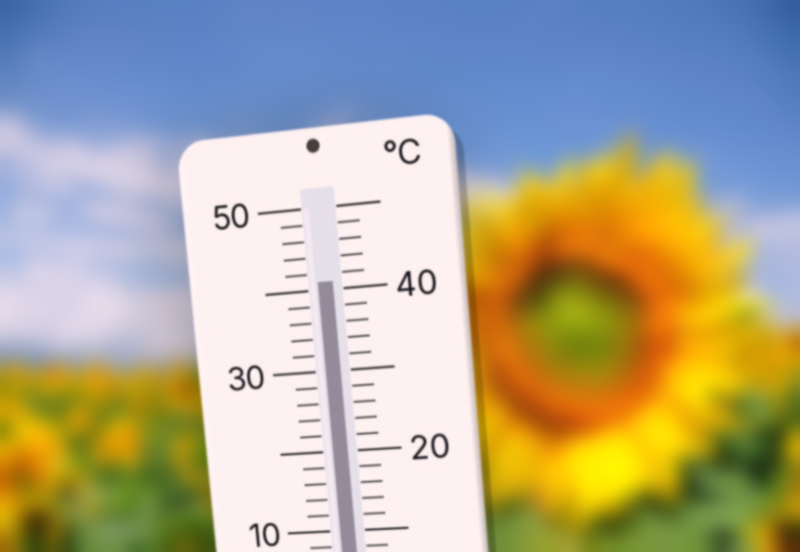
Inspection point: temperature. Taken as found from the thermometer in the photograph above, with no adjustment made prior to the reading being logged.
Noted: 41 °C
